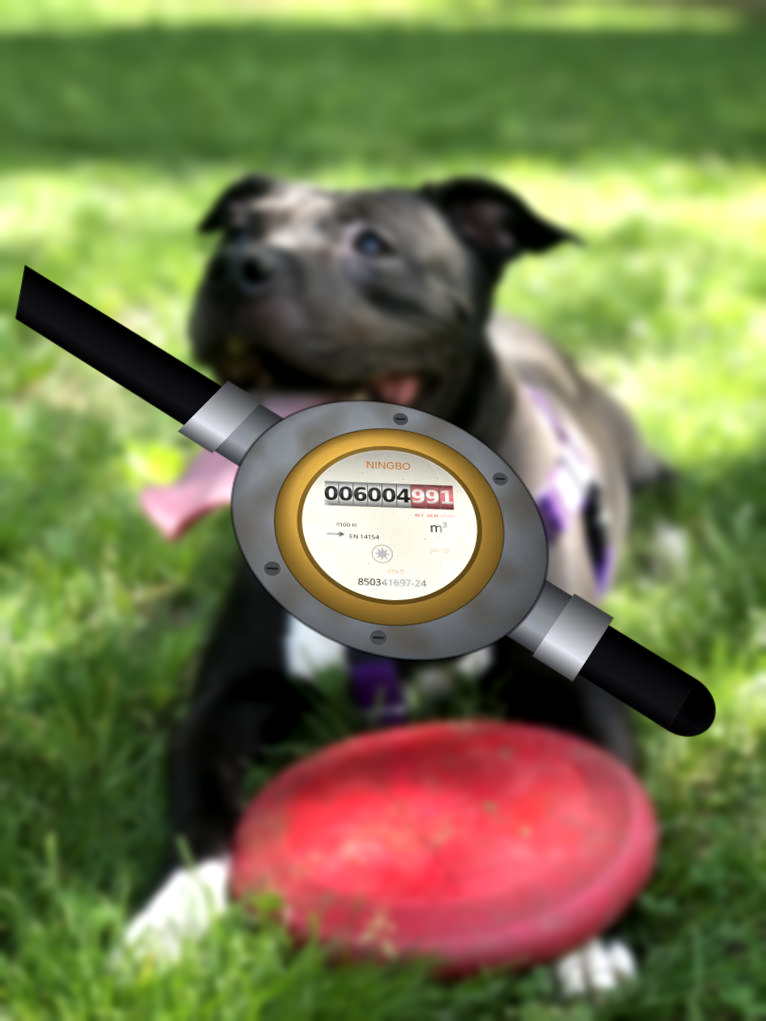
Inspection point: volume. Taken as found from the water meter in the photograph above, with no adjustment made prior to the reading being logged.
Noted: 6004.991 m³
